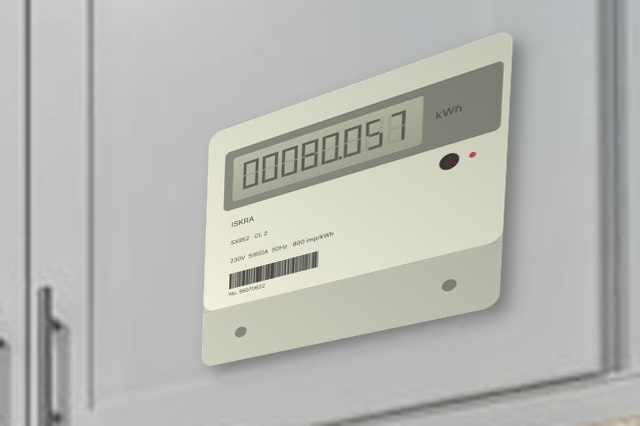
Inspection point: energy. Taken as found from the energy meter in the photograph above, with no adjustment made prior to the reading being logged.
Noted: 80.057 kWh
